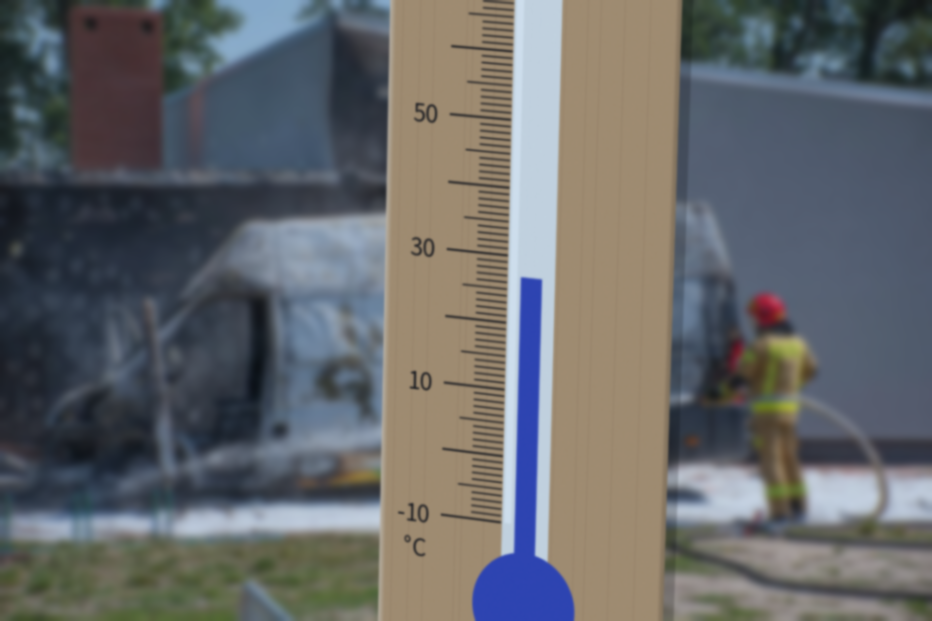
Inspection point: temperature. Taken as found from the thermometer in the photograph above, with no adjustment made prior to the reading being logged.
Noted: 27 °C
